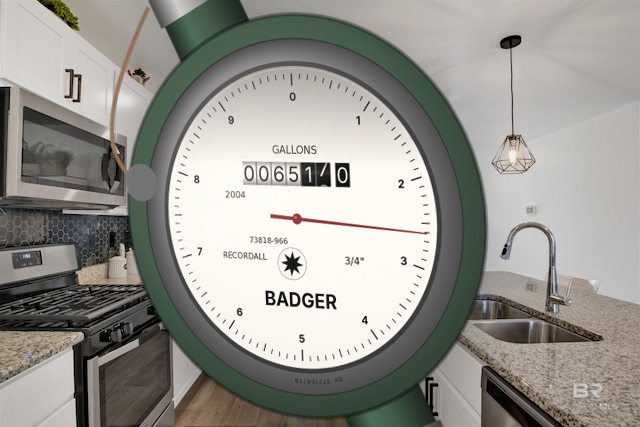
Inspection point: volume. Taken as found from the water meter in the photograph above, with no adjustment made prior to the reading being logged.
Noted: 65172.6 gal
